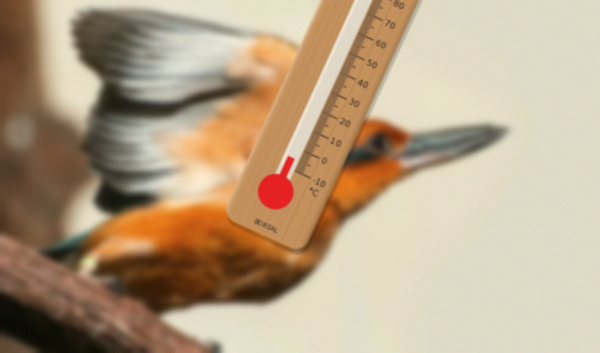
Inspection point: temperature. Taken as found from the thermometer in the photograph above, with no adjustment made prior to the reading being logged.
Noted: -5 °C
